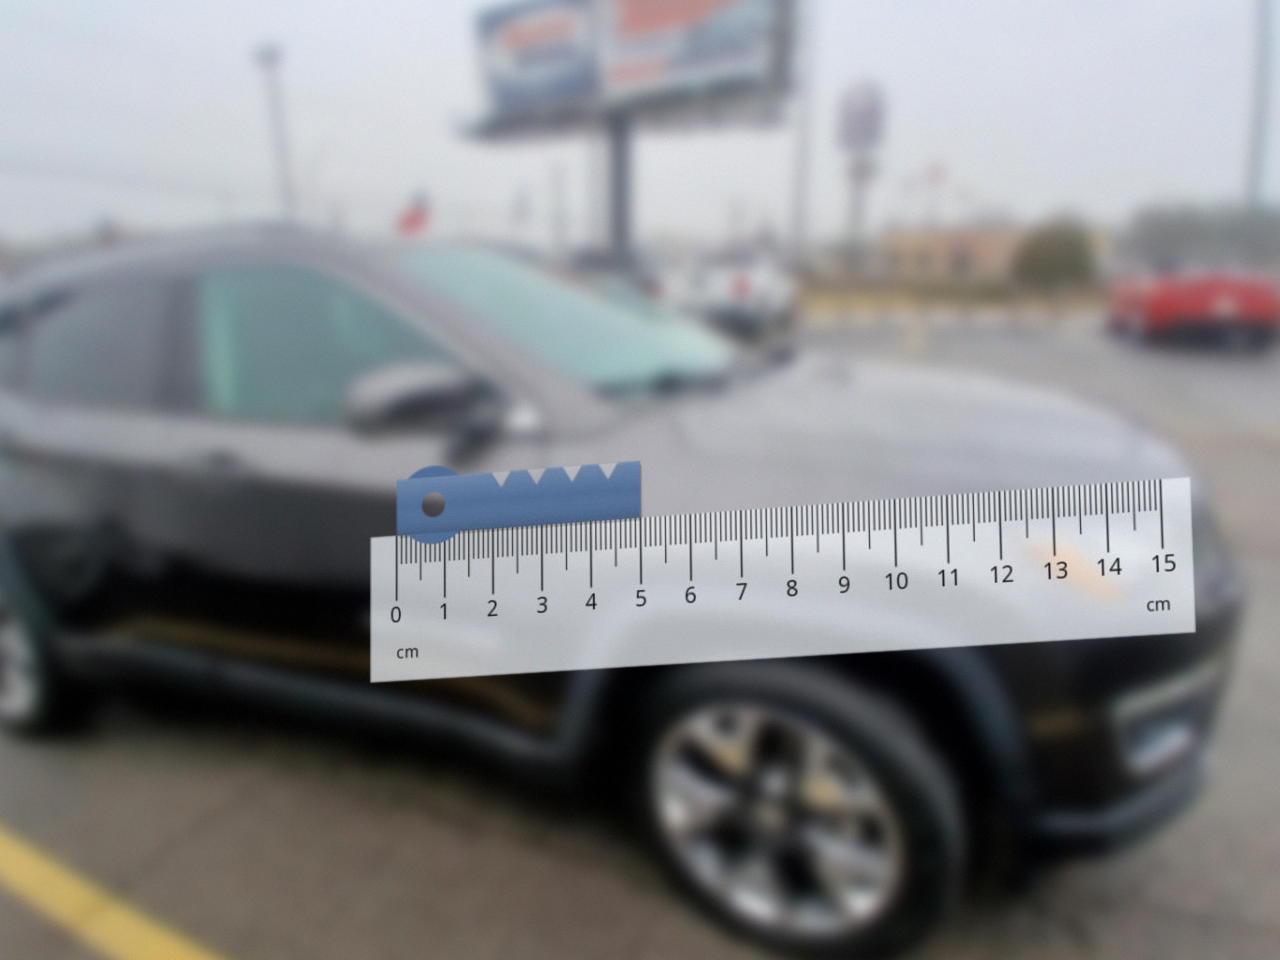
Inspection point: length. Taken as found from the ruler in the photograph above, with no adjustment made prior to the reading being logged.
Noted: 5 cm
